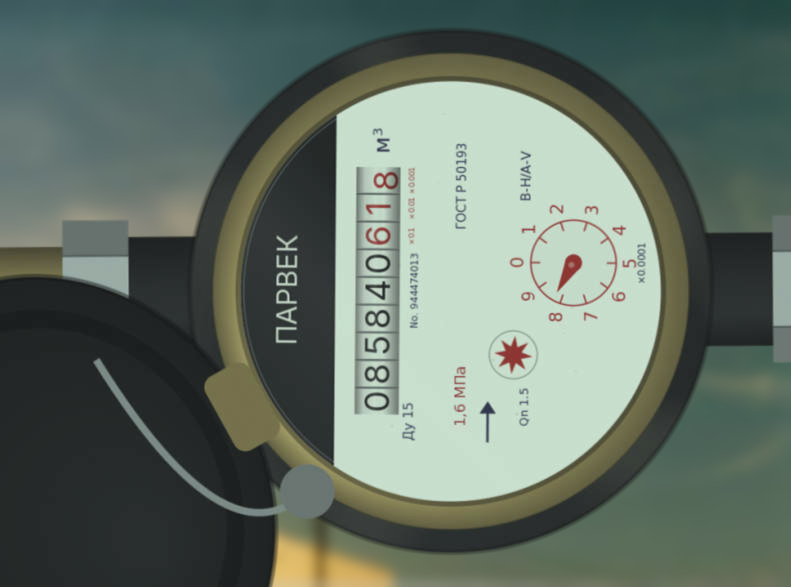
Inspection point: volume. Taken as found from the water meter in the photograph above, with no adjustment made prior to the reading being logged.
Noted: 85840.6178 m³
